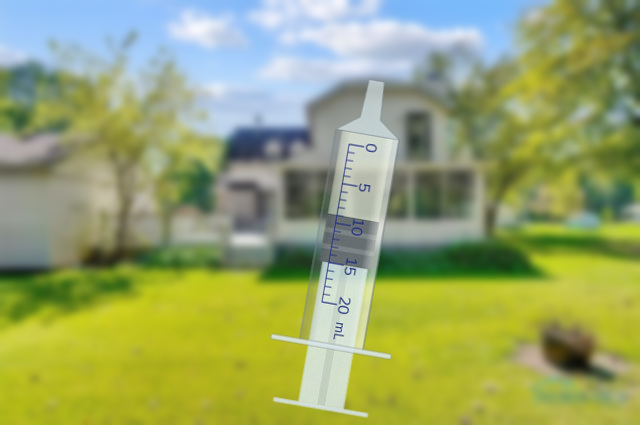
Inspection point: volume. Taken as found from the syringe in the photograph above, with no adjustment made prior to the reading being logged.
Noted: 9 mL
